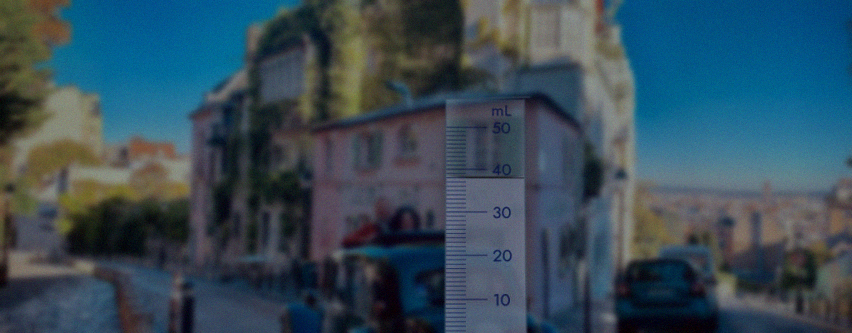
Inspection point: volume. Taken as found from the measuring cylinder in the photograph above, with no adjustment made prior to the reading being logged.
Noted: 38 mL
